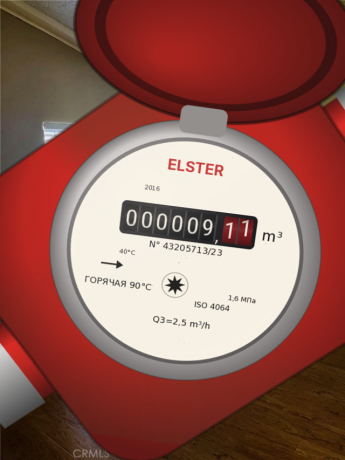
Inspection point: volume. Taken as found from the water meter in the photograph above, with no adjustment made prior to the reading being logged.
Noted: 9.11 m³
